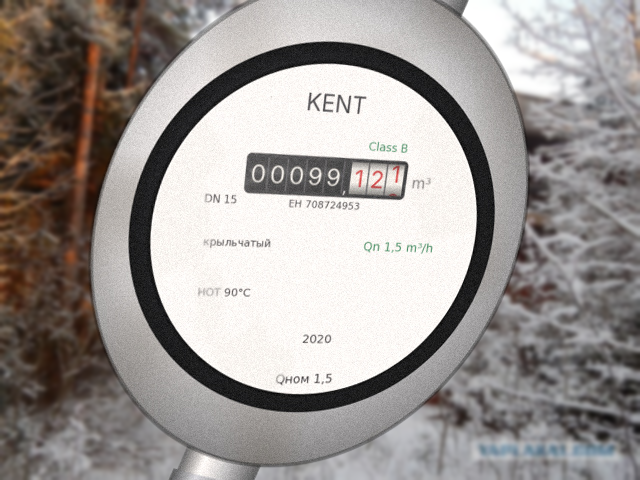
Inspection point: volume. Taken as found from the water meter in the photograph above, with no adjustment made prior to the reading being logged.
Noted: 99.121 m³
